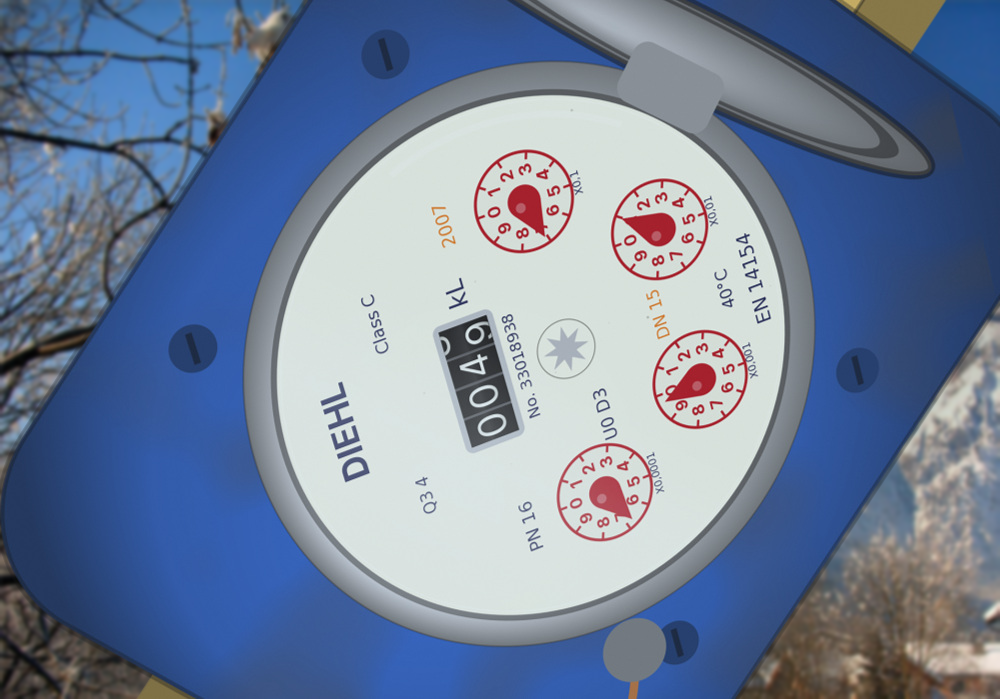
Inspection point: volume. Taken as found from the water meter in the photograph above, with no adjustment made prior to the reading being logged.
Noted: 48.7096 kL
